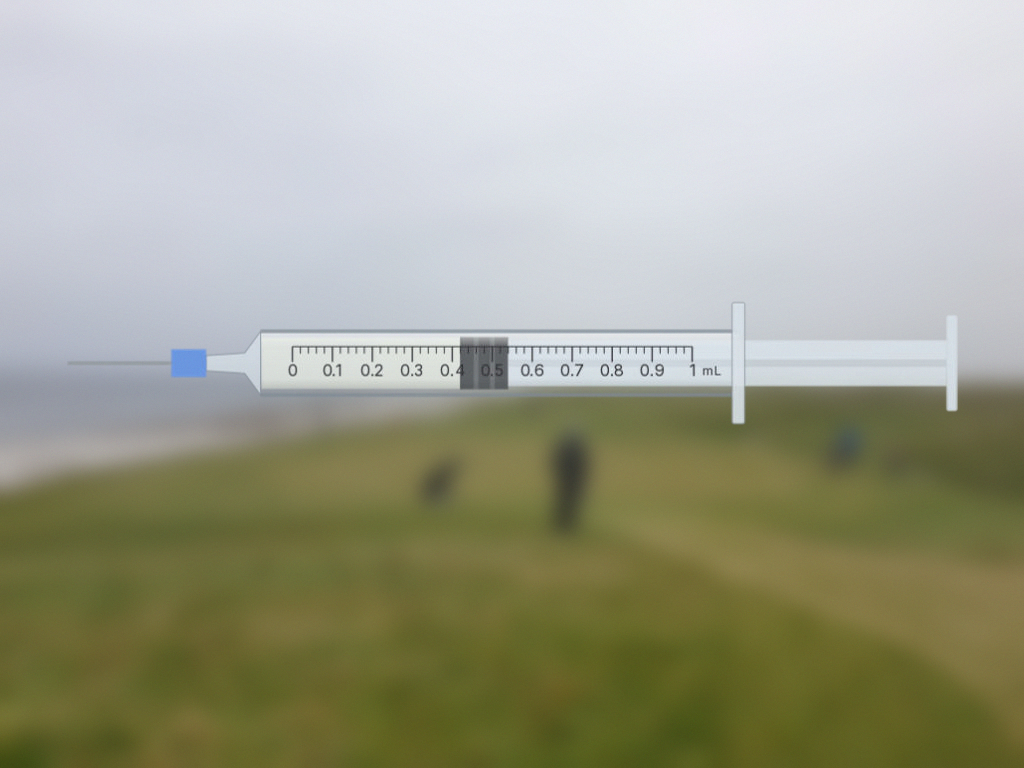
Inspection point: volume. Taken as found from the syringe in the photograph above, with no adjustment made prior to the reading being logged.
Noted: 0.42 mL
